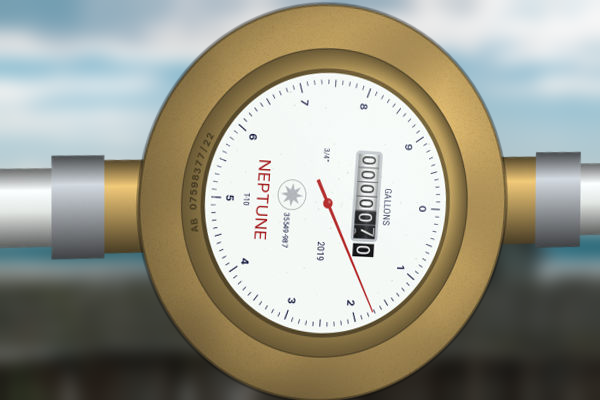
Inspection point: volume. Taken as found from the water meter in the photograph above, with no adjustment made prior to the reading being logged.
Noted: 71.7 gal
